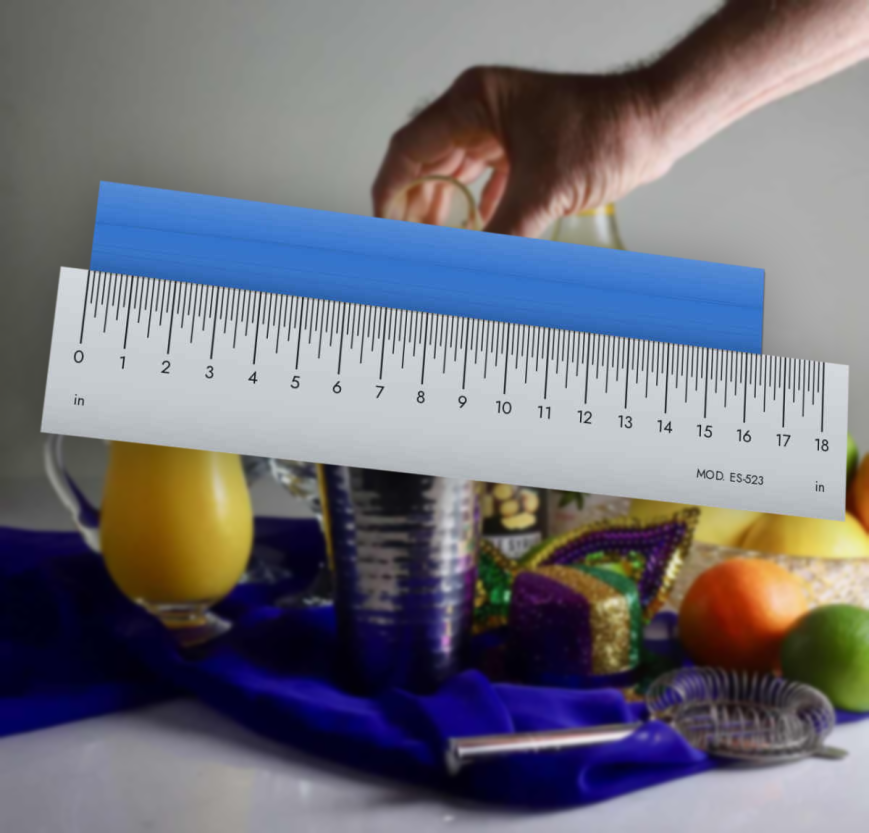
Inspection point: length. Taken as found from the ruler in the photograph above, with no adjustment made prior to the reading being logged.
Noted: 16.375 in
